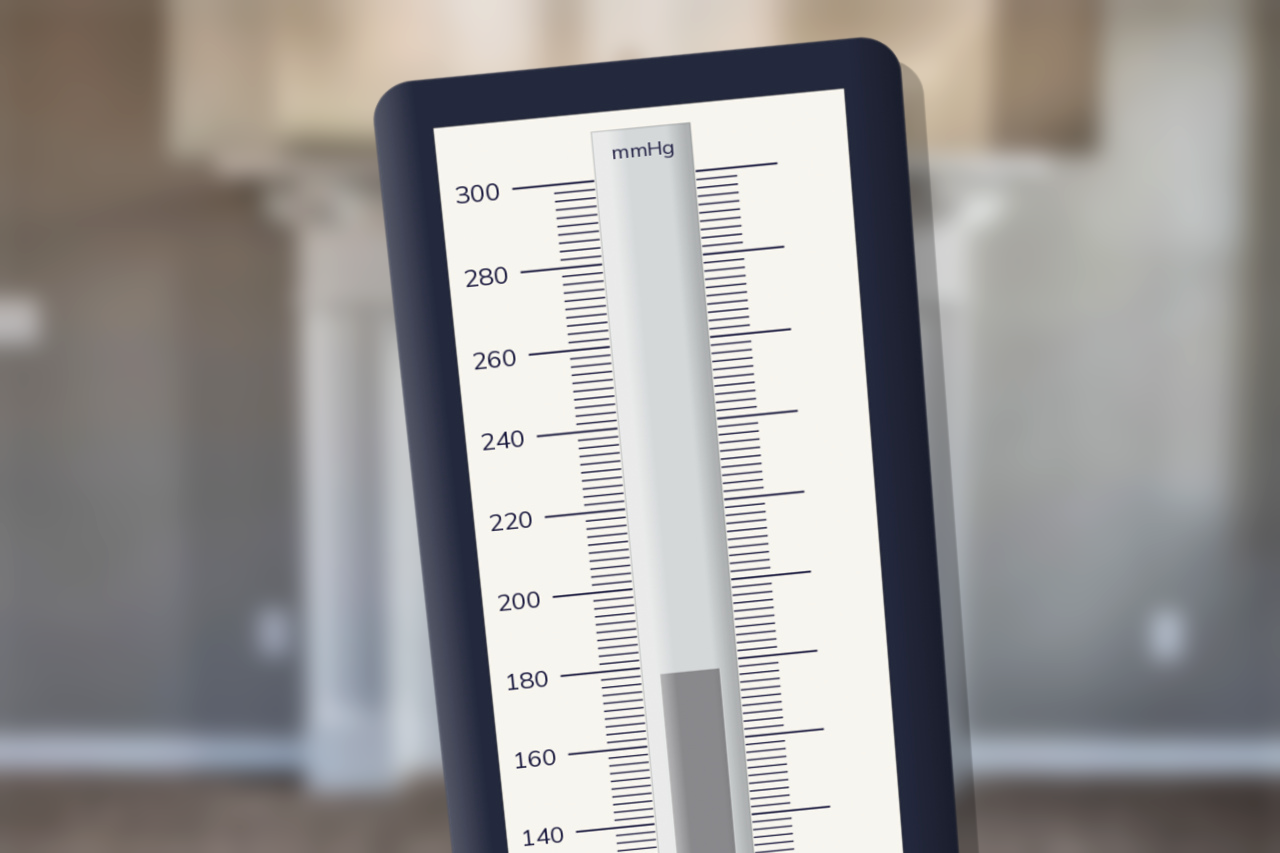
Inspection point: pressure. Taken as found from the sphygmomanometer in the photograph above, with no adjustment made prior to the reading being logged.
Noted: 178 mmHg
